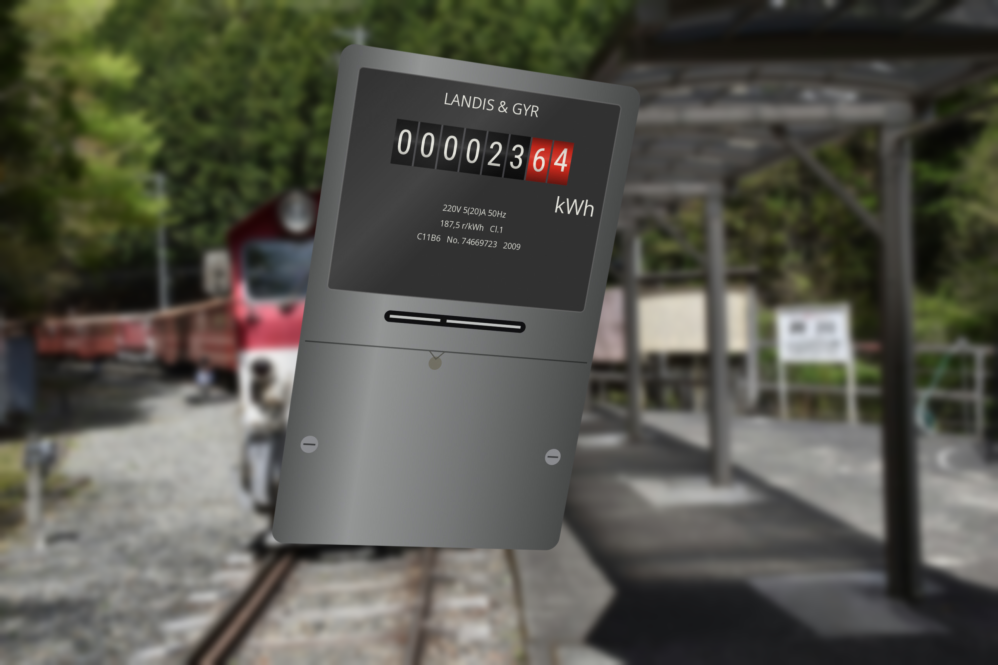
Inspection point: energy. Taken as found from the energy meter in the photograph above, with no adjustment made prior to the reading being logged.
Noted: 23.64 kWh
